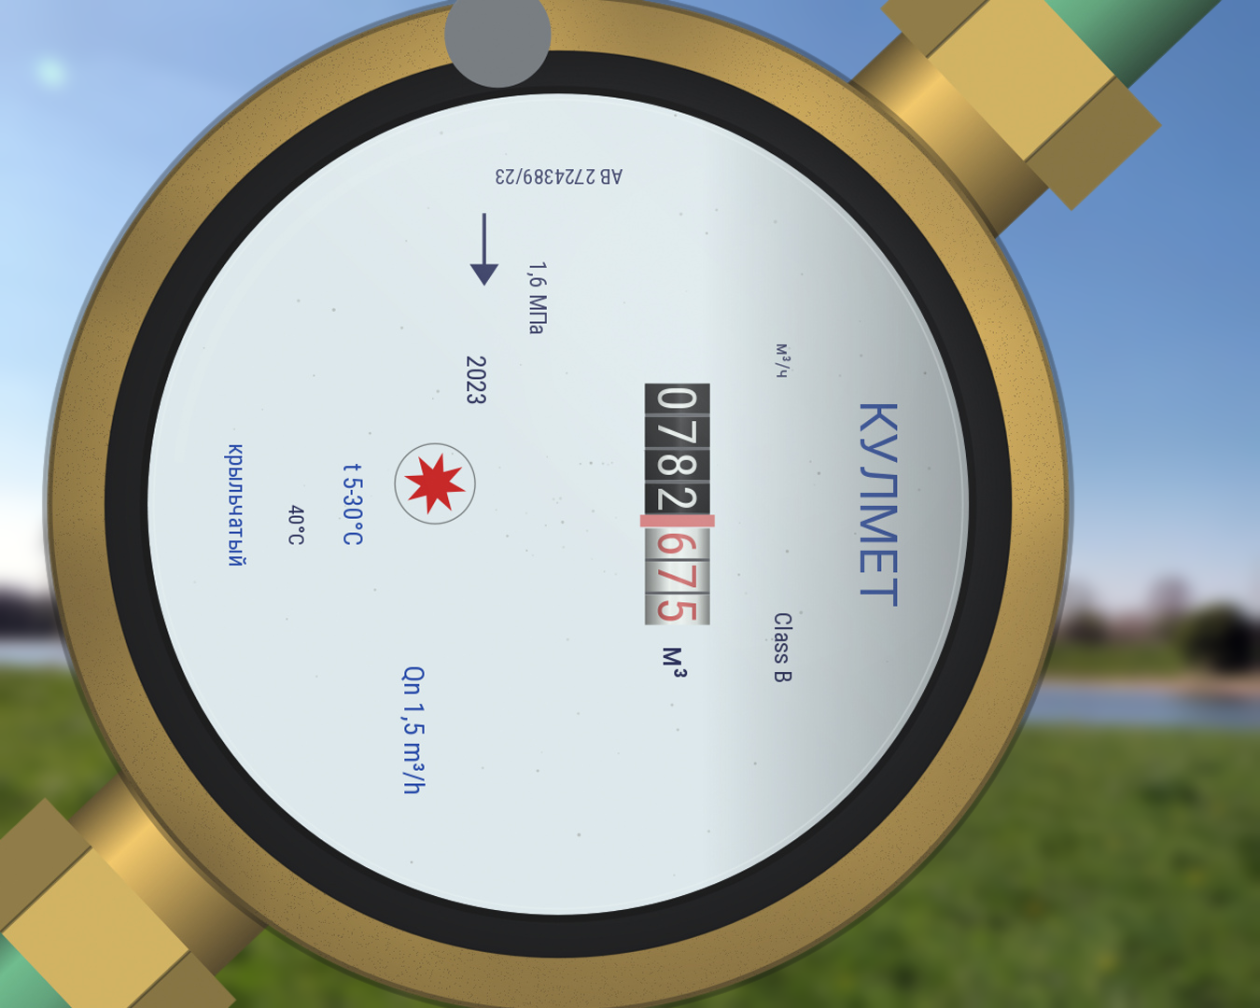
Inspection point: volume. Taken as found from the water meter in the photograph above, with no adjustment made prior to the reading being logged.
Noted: 782.675 m³
